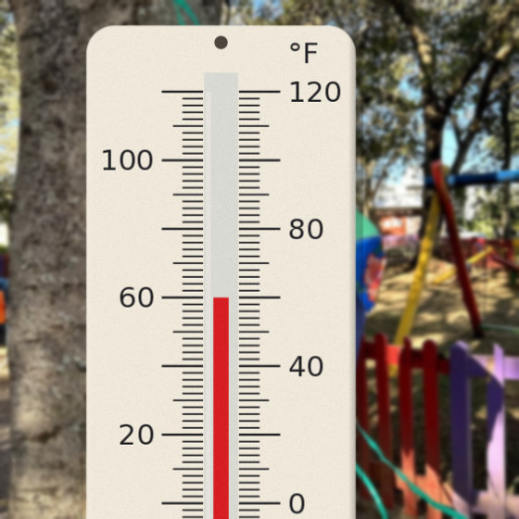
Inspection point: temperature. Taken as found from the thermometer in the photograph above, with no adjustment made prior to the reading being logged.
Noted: 60 °F
